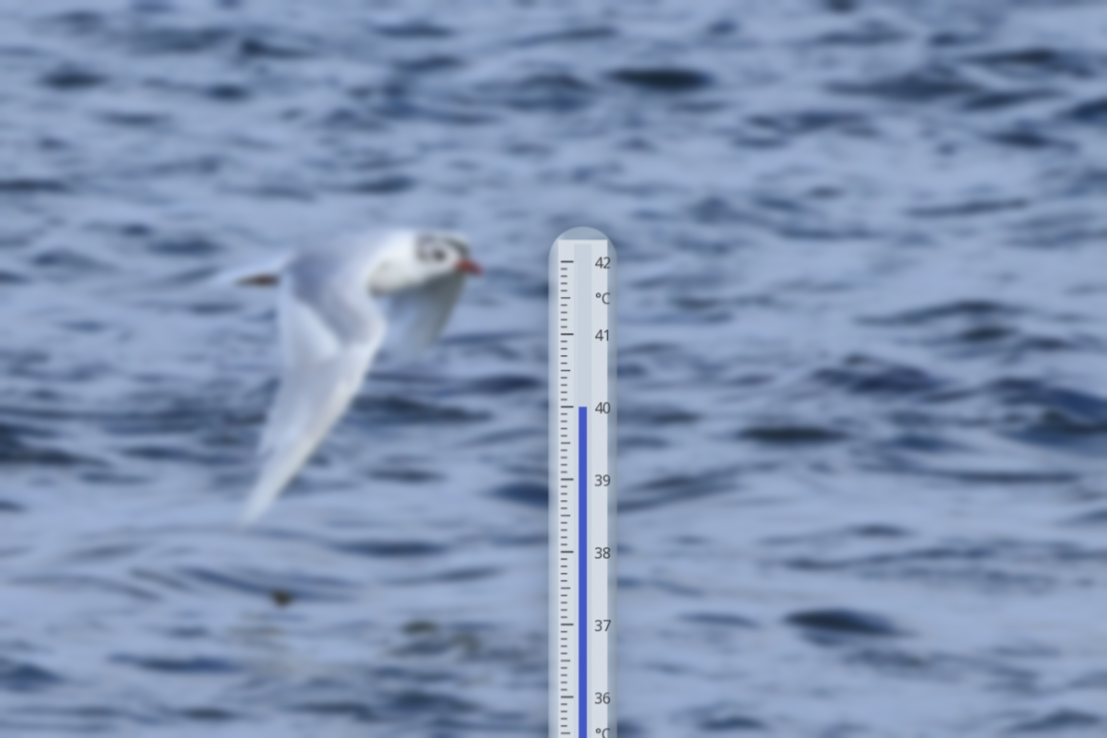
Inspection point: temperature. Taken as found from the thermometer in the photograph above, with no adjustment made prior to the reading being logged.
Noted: 40 °C
